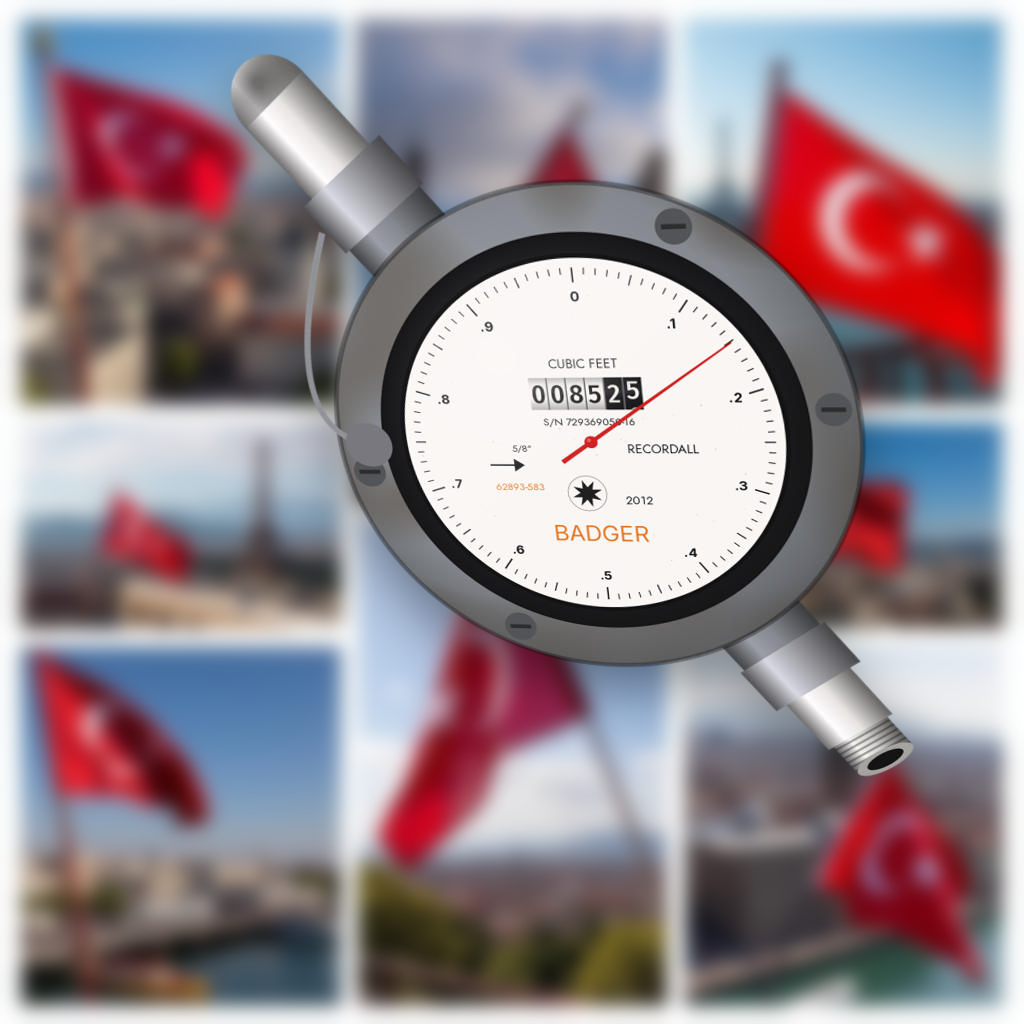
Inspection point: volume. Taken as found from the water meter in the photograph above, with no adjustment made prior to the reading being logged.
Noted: 8525.15 ft³
